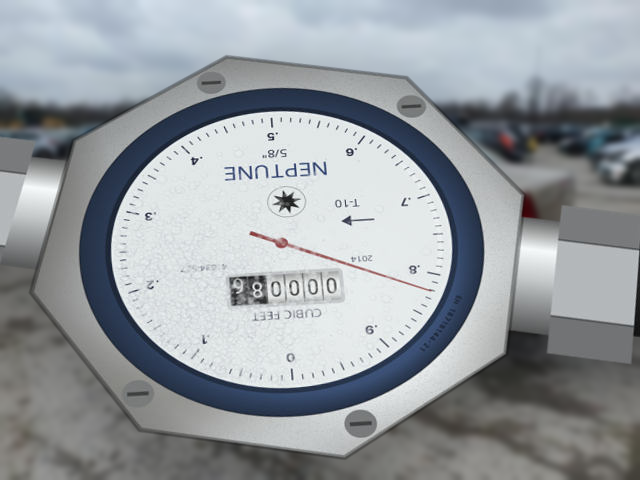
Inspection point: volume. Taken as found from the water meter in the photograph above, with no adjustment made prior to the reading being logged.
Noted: 85.82 ft³
